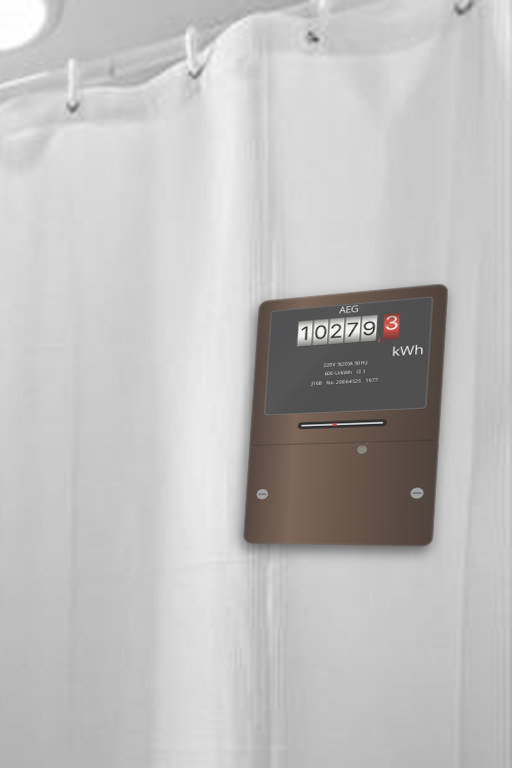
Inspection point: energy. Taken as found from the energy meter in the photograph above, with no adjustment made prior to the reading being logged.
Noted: 10279.3 kWh
